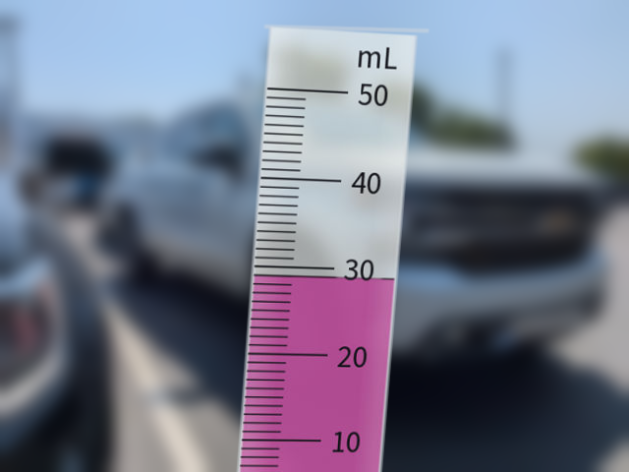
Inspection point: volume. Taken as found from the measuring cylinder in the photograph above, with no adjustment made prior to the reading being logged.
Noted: 29 mL
